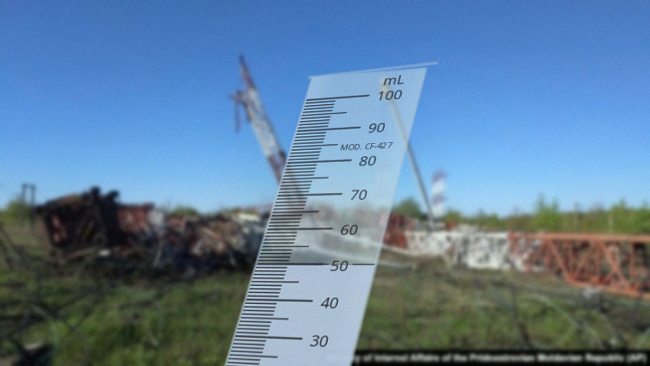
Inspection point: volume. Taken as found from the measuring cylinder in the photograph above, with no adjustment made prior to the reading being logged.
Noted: 50 mL
